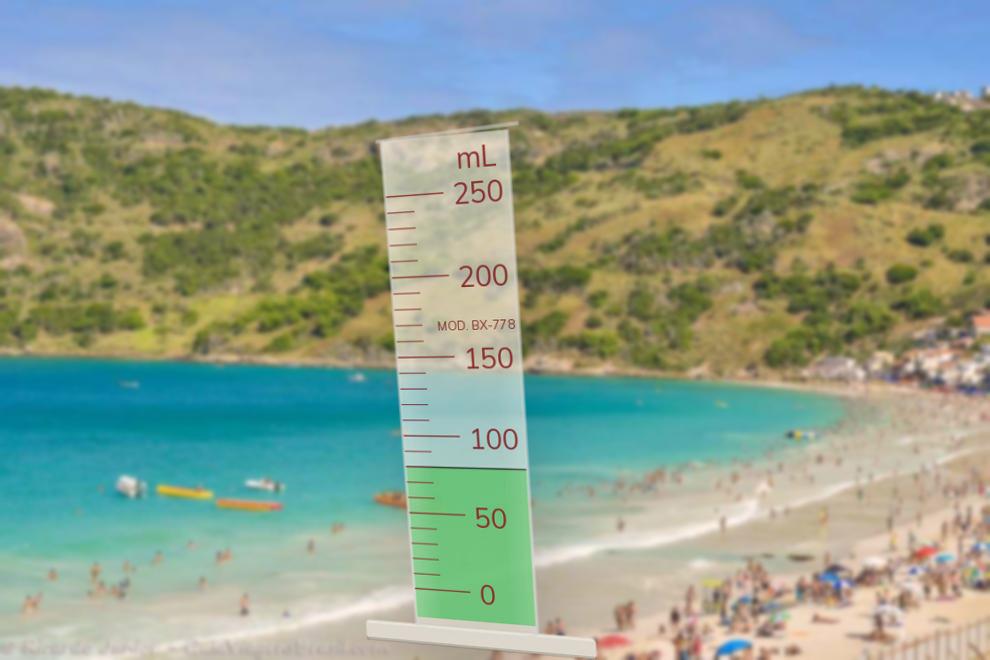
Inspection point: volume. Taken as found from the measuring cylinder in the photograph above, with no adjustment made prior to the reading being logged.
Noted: 80 mL
